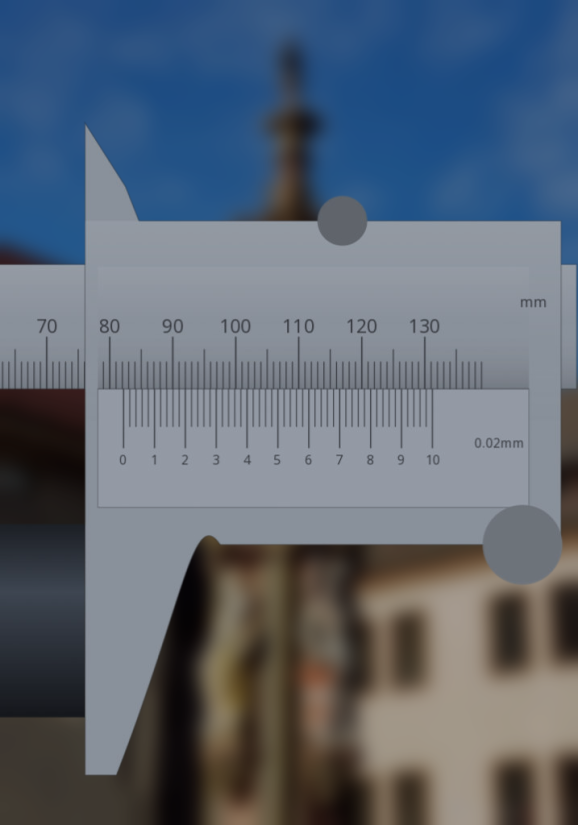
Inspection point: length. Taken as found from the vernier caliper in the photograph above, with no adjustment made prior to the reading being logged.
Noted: 82.2 mm
